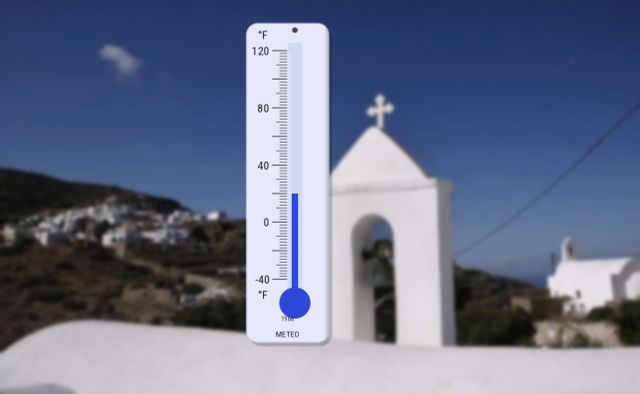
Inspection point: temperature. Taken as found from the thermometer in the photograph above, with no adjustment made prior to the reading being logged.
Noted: 20 °F
